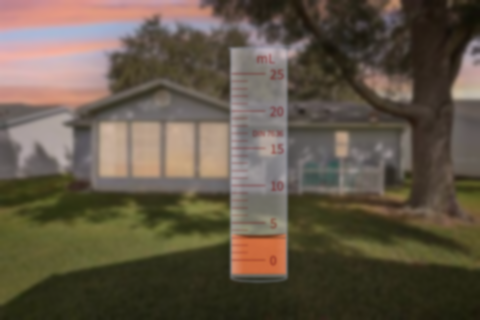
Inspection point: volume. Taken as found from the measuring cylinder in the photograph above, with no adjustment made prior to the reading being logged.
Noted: 3 mL
